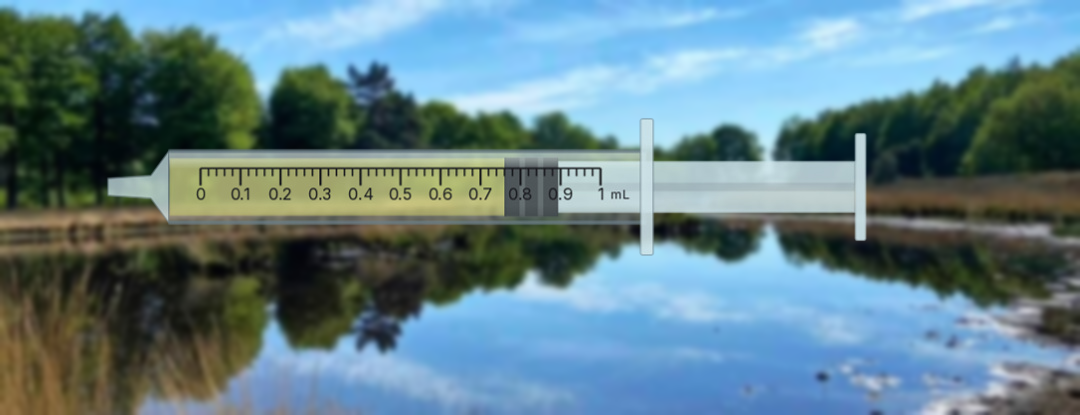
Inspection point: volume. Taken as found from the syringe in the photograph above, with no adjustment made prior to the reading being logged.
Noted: 0.76 mL
